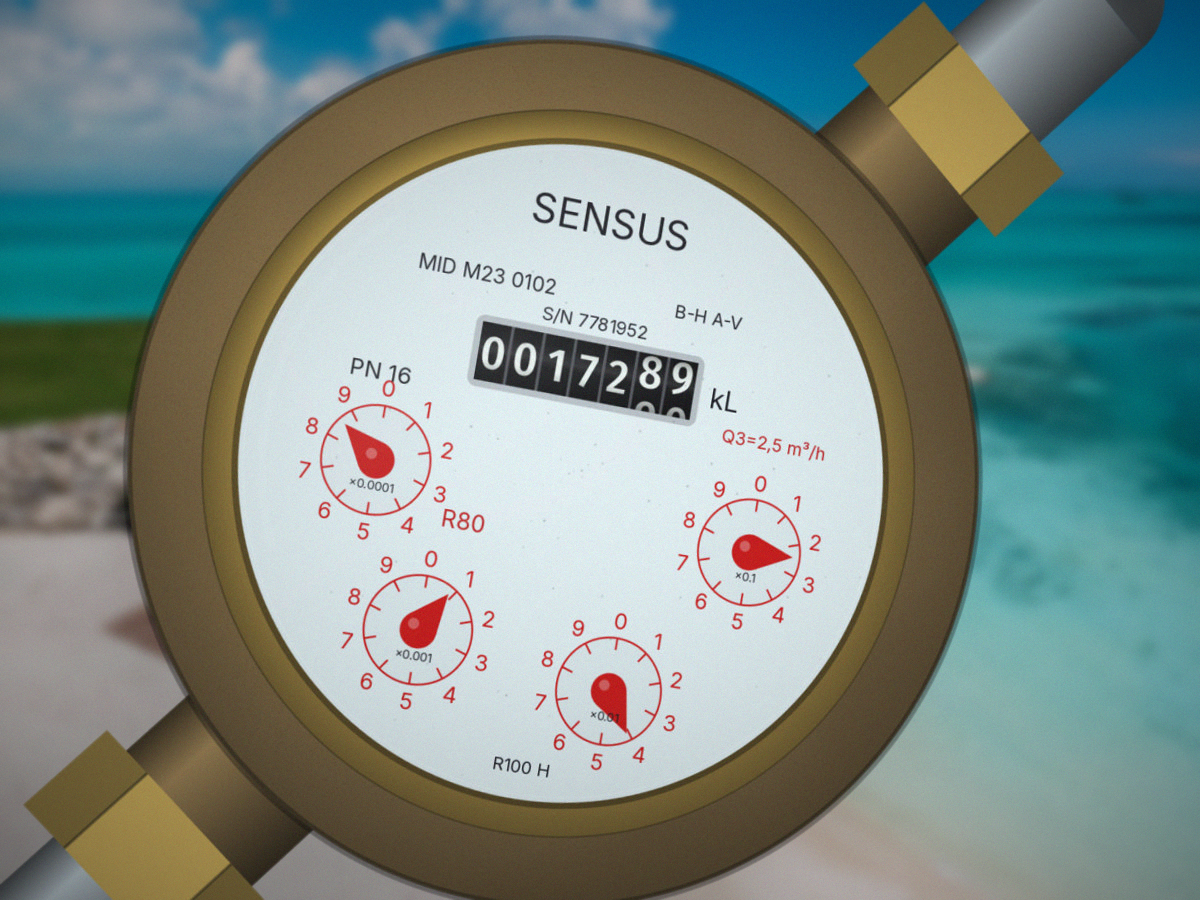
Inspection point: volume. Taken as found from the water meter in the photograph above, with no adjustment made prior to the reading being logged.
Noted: 17289.2408 kL
